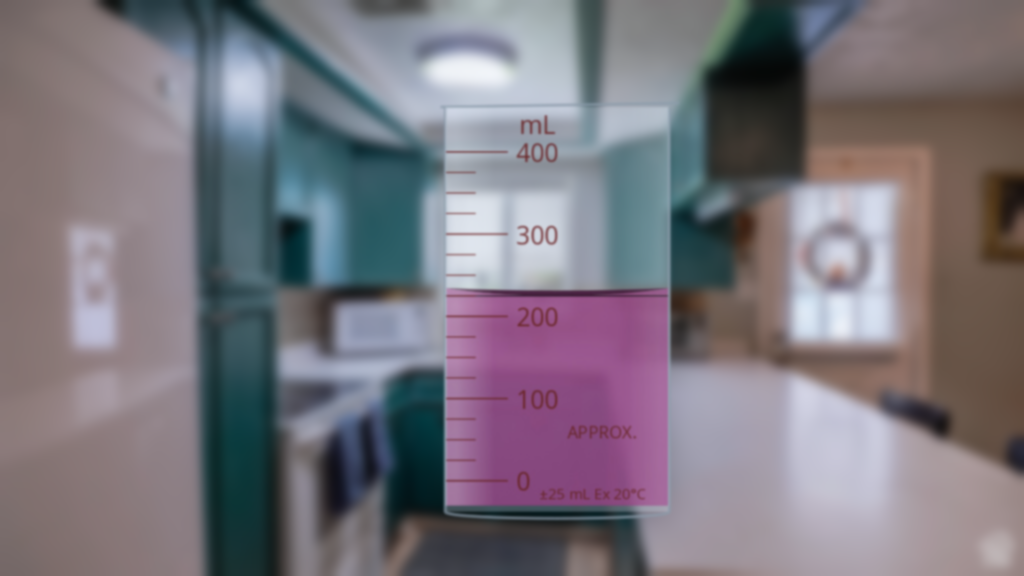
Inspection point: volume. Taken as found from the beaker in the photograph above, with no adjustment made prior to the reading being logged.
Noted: 225 mL
